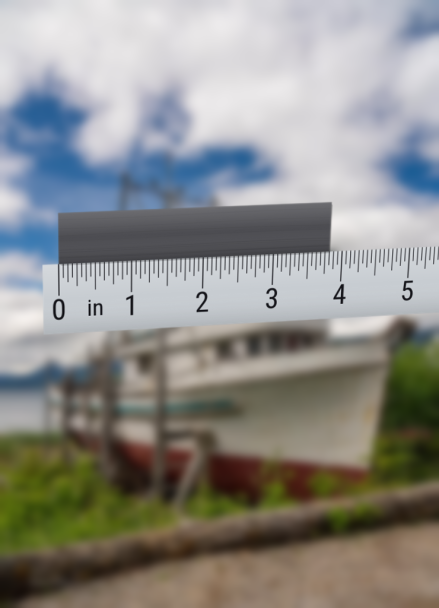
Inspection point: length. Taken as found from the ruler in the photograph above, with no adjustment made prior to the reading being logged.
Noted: 3.8125 in
